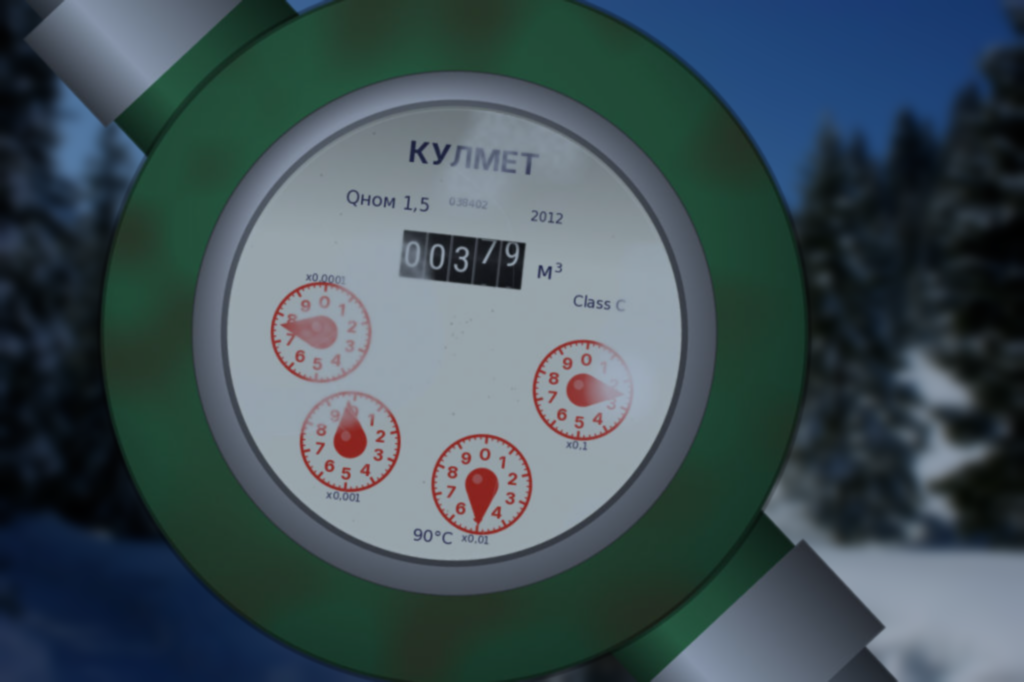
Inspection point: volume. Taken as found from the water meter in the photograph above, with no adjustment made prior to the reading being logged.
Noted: 379.2497 m³
